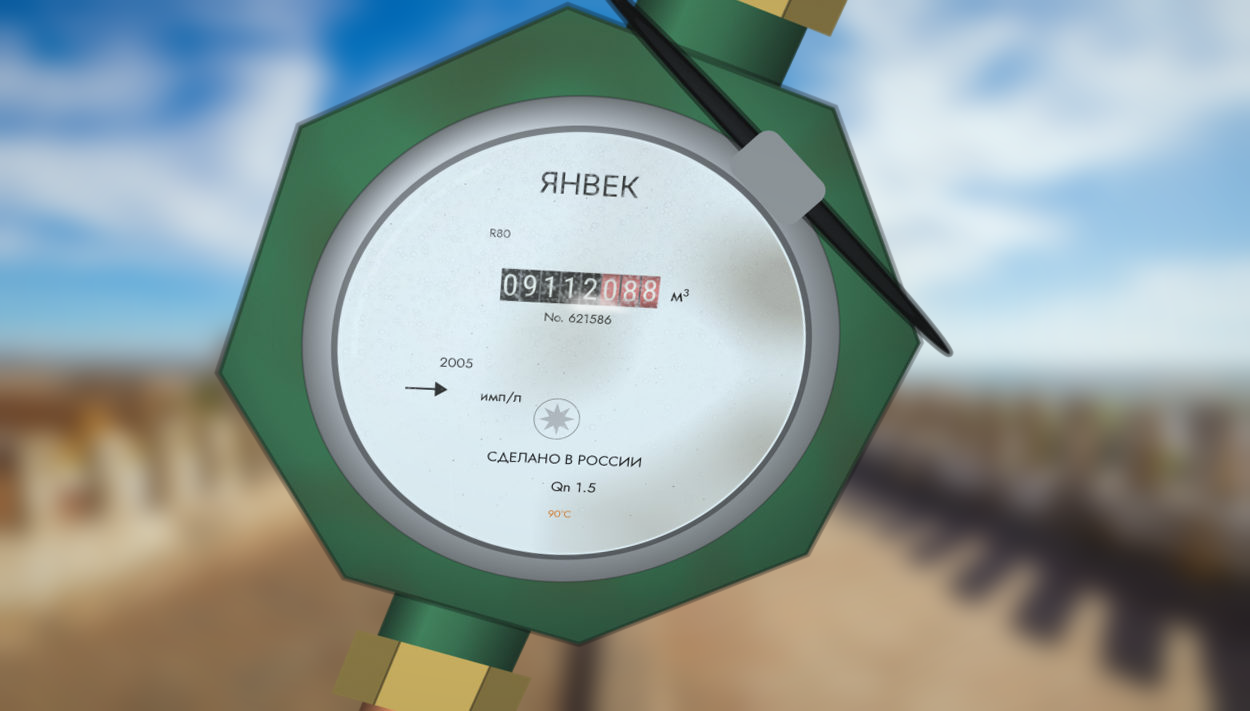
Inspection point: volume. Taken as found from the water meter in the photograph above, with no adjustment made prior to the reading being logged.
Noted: 9112.088 m³
